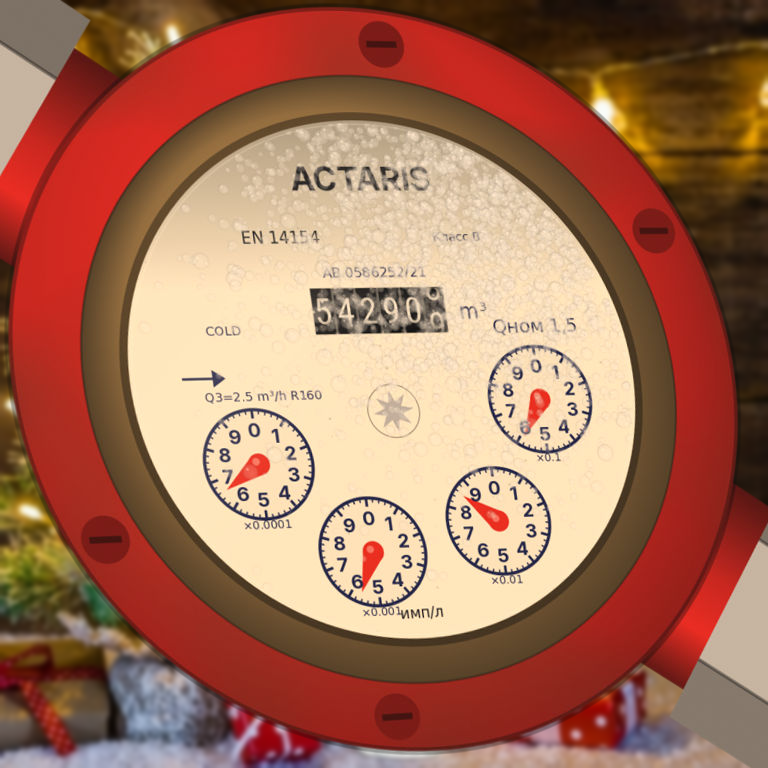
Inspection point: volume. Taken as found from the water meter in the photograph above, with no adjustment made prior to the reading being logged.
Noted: 542908.5856 m³
